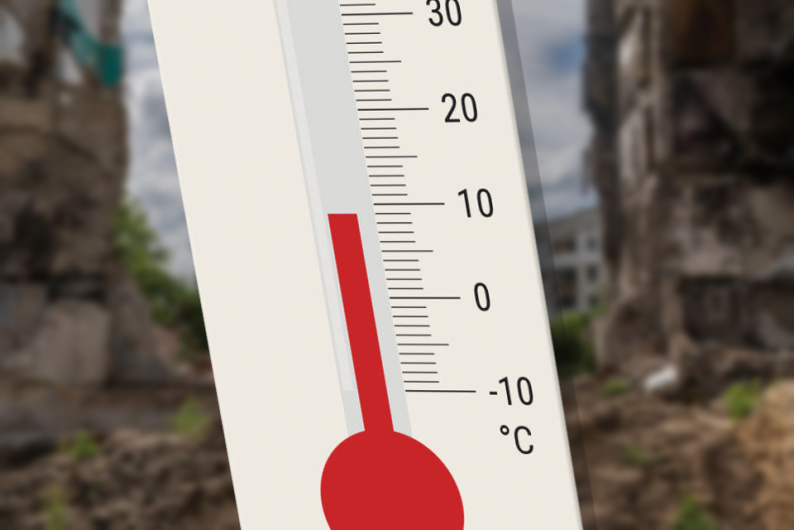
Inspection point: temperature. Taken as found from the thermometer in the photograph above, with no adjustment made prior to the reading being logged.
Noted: 9 °C
